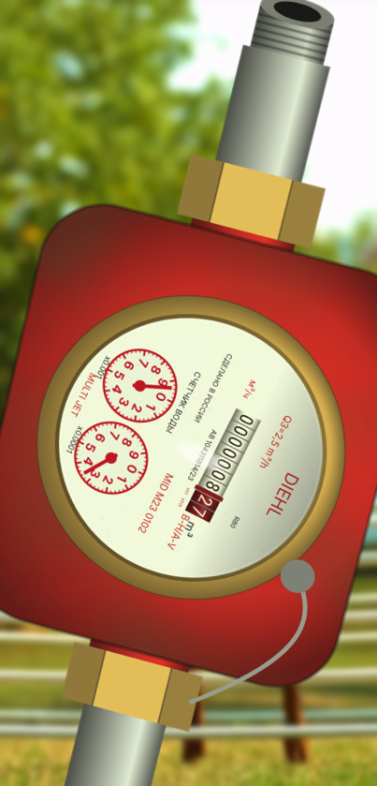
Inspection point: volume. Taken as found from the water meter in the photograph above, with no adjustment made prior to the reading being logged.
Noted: 8.2693 m³
